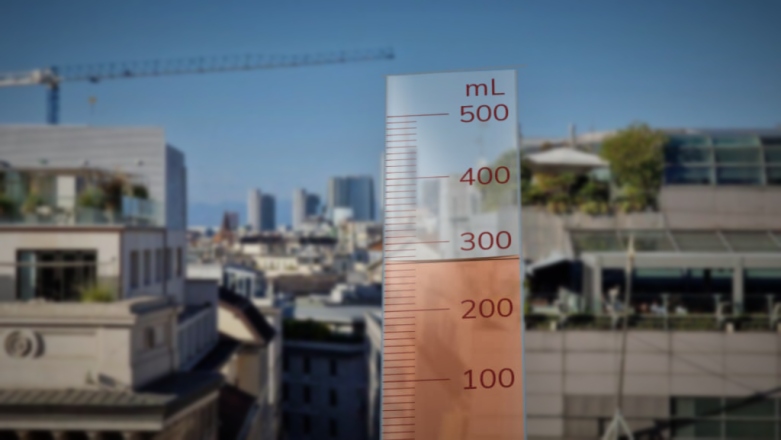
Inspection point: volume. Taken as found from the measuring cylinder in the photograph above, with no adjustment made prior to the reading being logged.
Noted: 270 mL
